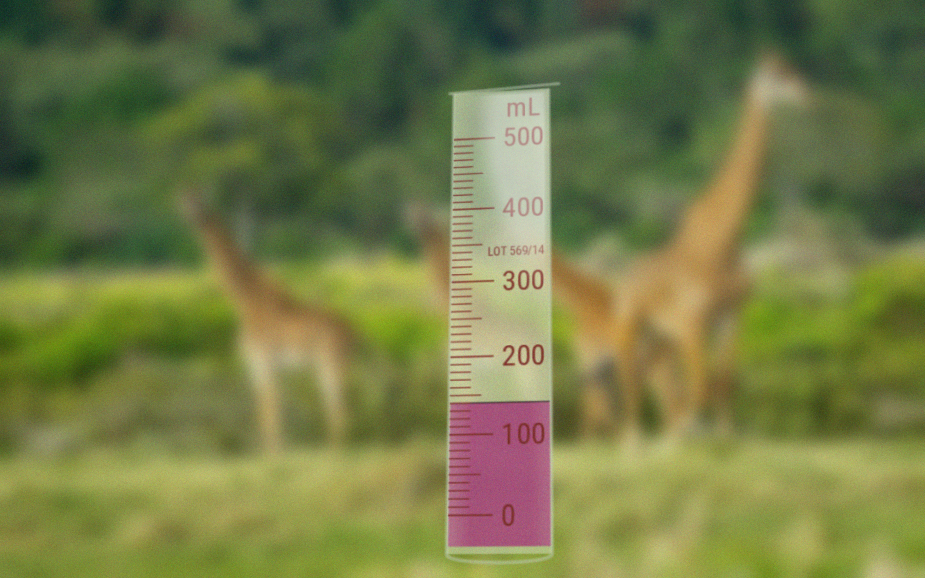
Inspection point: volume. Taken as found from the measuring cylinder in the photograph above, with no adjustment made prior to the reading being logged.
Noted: 140 mL
